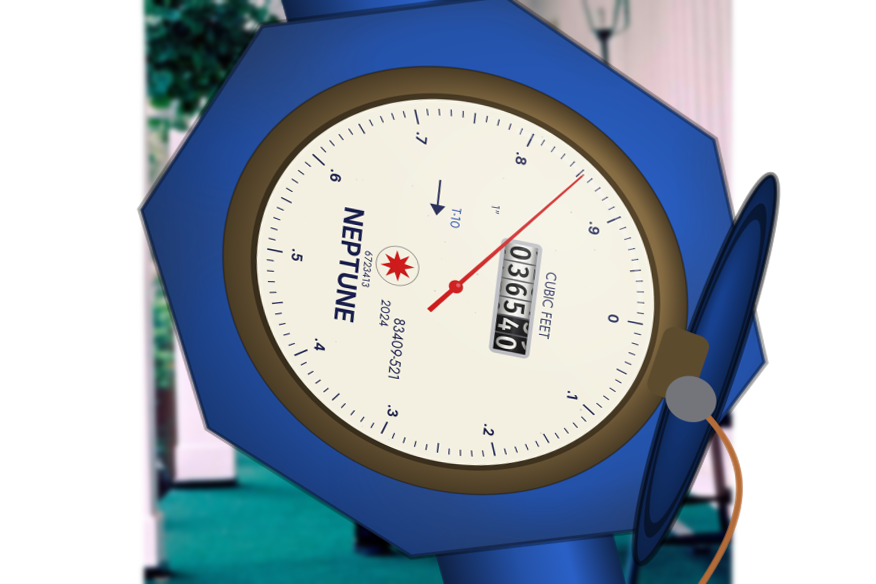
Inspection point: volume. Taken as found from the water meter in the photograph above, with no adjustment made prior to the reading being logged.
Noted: 36539.85 ft³
